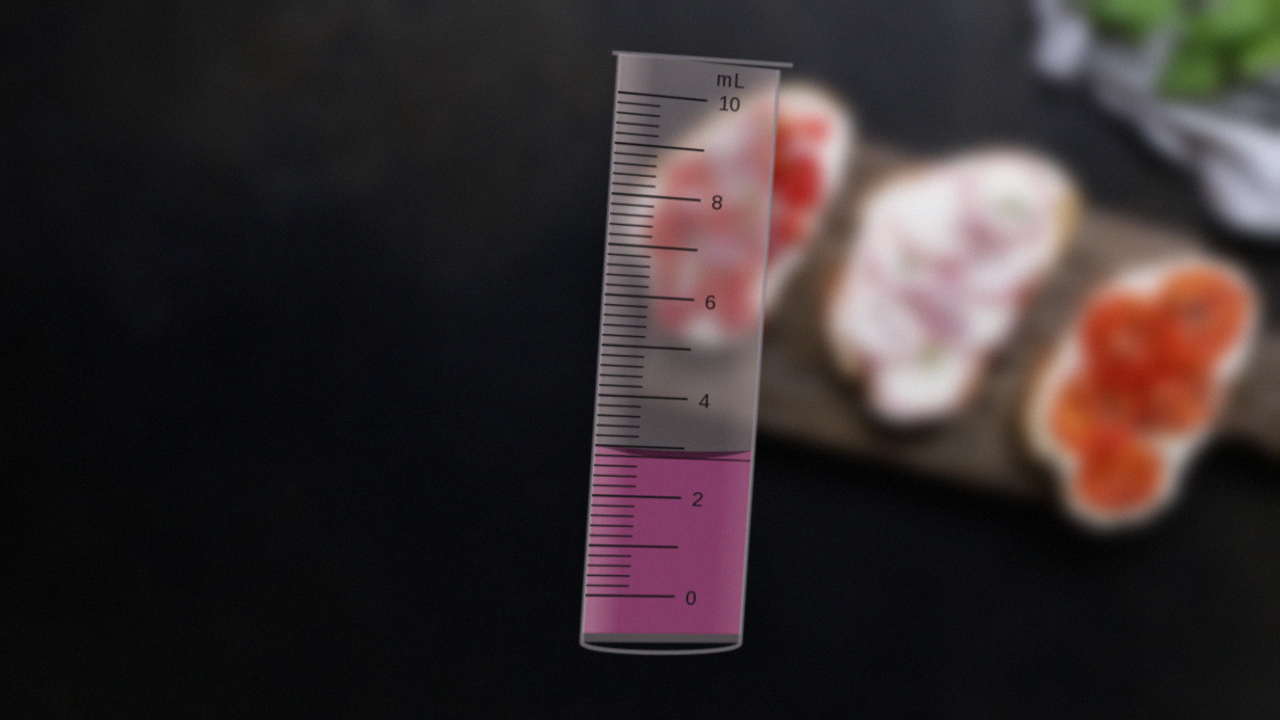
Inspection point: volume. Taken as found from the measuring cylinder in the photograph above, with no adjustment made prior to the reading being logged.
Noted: 2.8 mL
